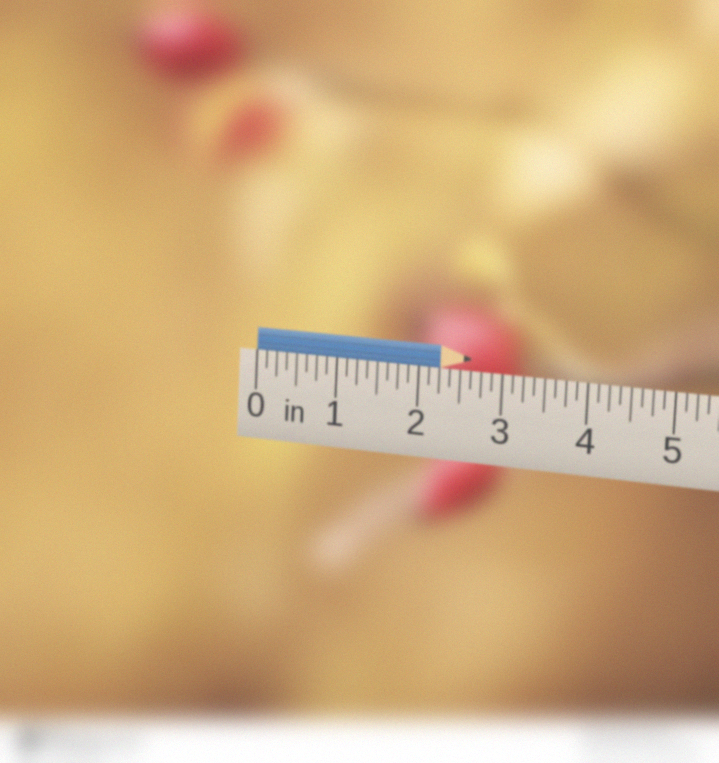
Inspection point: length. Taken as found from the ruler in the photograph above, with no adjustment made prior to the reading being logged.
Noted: 2.625 in
